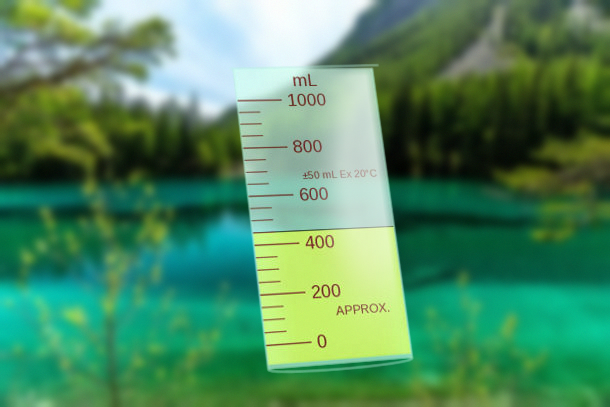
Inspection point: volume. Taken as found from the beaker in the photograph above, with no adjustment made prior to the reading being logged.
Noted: 450 mL
